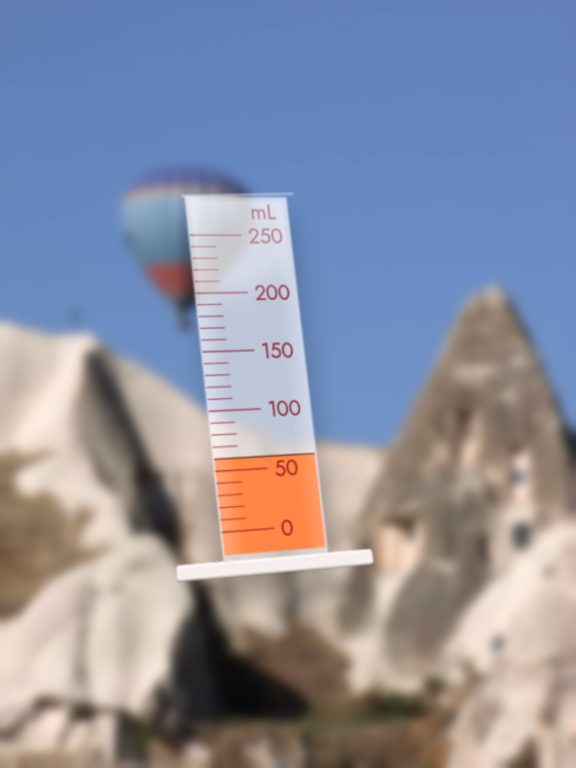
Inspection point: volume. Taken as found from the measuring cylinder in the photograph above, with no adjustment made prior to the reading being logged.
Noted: 60 mL
